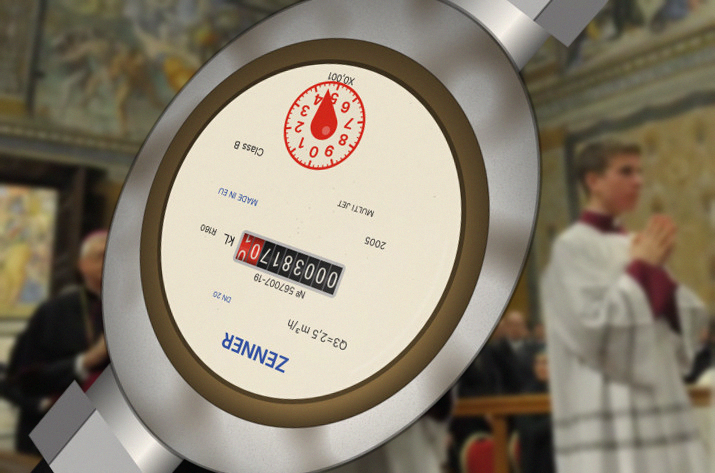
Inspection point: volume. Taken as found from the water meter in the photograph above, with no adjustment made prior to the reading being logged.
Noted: 3817.004 kL
